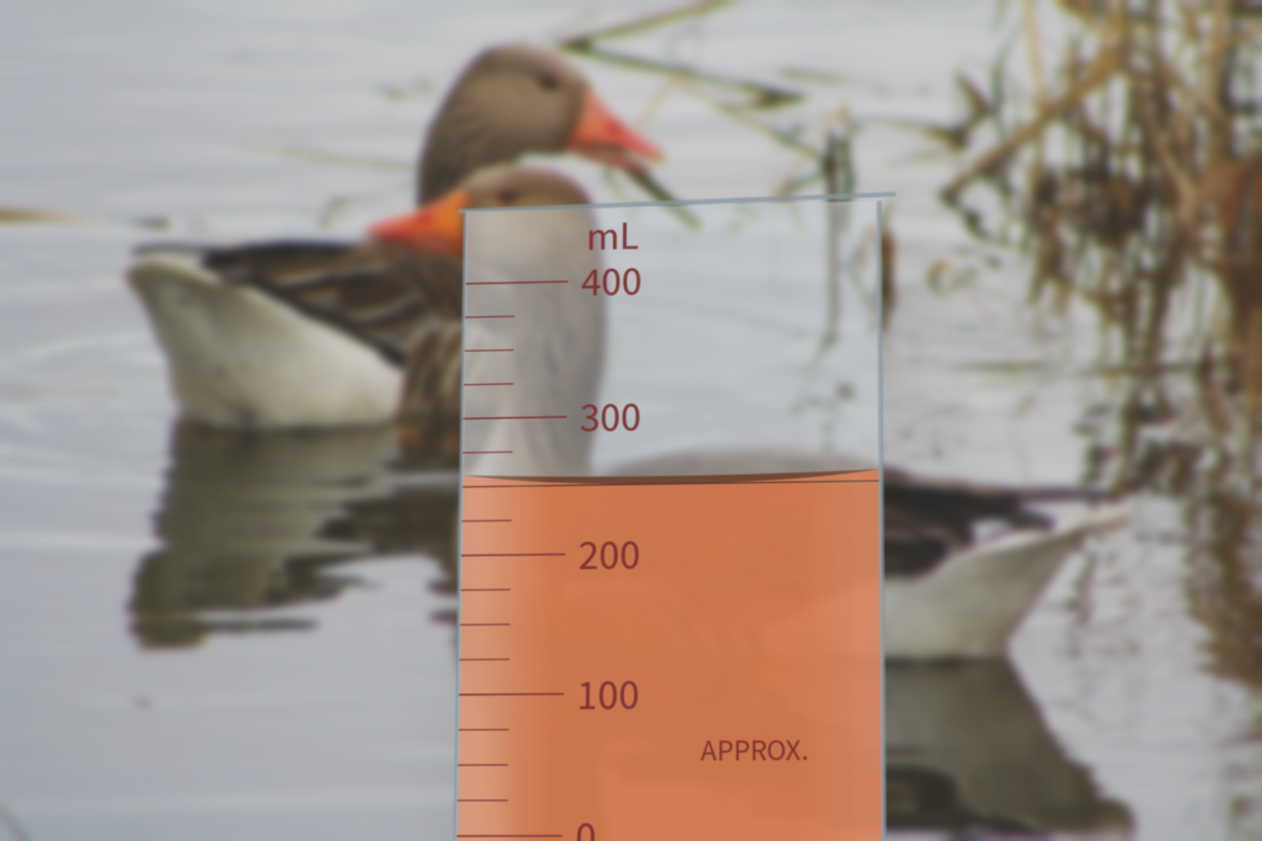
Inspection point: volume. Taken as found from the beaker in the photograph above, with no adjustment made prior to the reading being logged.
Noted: 250 mL
